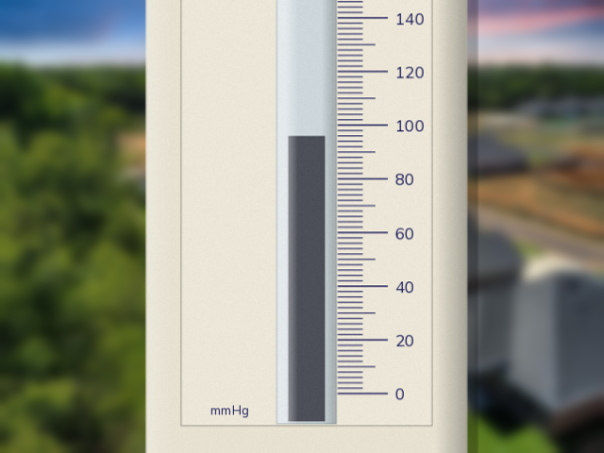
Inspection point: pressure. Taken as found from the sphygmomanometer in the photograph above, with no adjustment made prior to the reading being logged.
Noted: 96 mmHg
